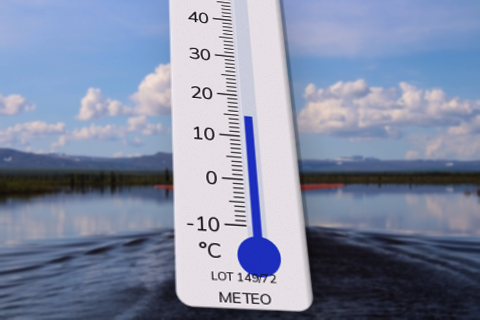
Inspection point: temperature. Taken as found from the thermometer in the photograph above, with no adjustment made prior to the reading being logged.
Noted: 15 °C
